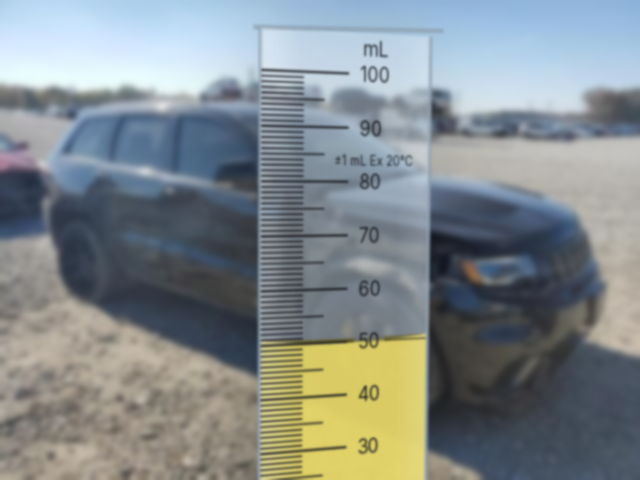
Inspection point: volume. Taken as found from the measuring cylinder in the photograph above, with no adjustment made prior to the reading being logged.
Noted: 50 mL
